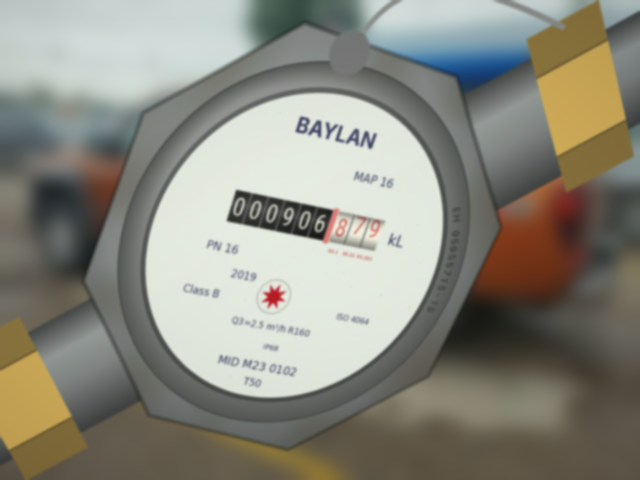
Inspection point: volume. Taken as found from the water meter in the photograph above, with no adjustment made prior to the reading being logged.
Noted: 906.879 kL
